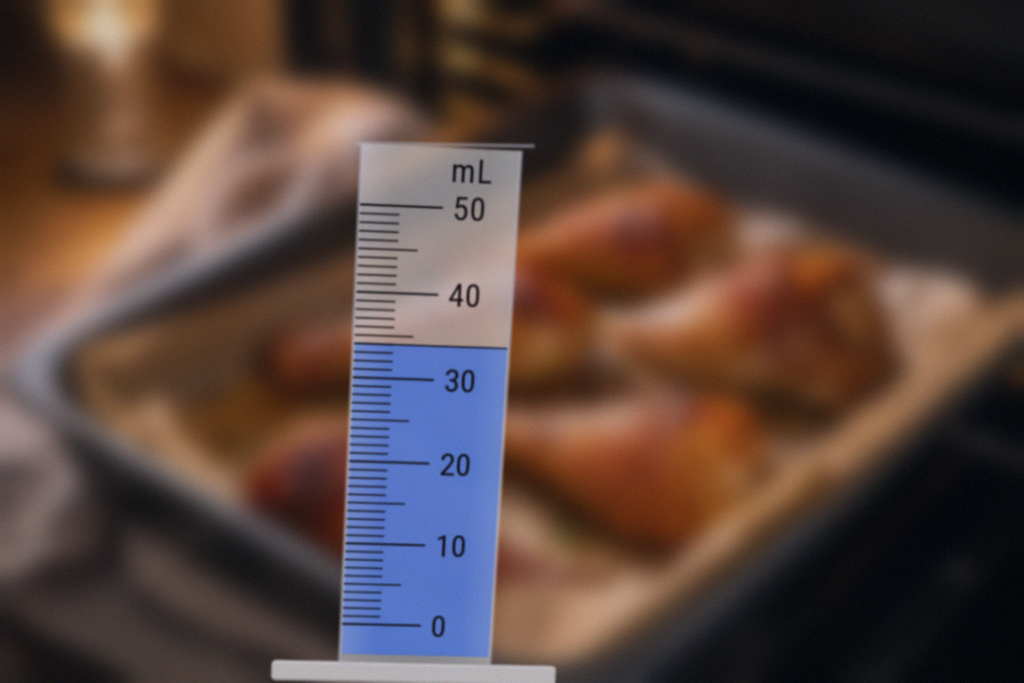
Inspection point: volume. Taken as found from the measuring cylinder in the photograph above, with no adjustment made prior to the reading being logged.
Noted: 34 mL
